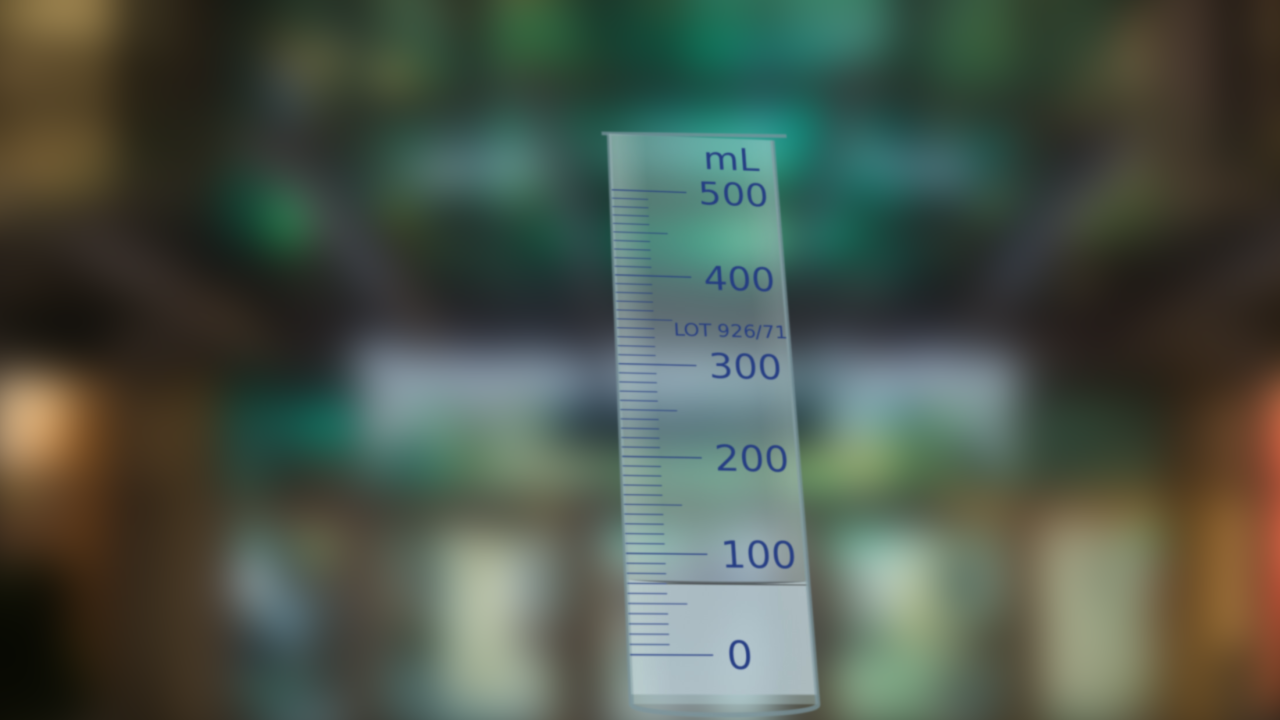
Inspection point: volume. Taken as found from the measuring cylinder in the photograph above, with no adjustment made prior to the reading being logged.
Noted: 70 mL
